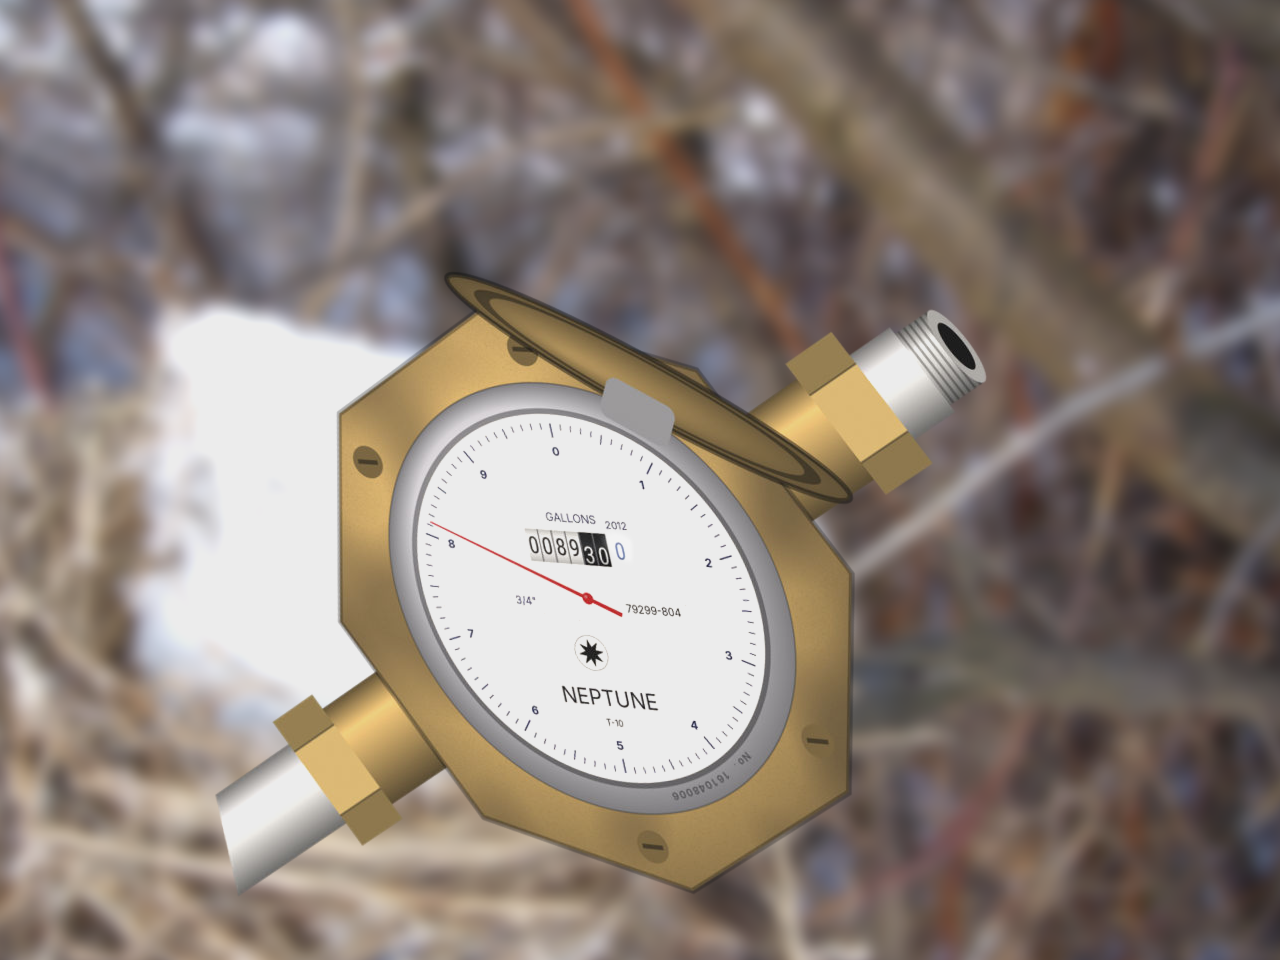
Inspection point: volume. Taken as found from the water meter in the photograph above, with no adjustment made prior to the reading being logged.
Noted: 89298.1 gal
